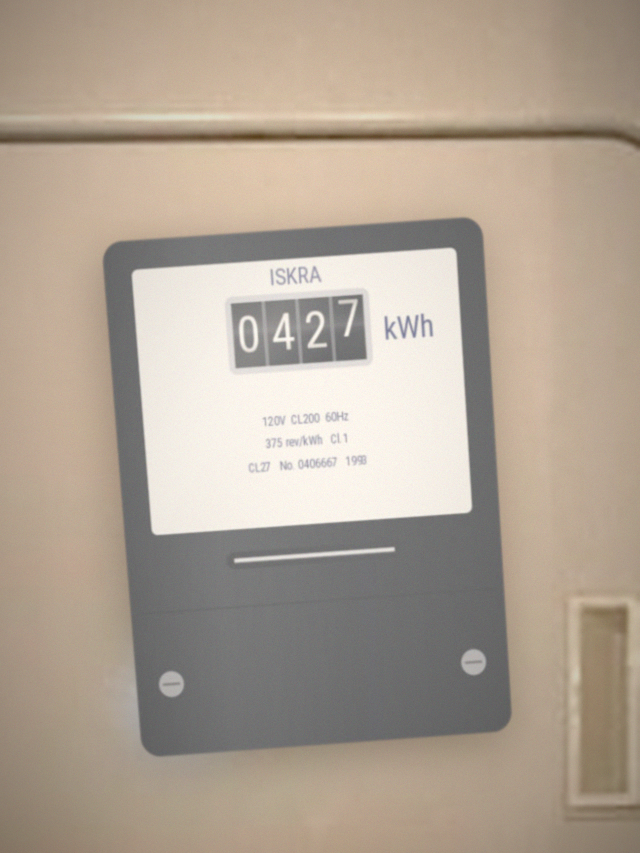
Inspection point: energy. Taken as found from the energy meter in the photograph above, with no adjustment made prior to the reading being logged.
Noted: 427 kWh
